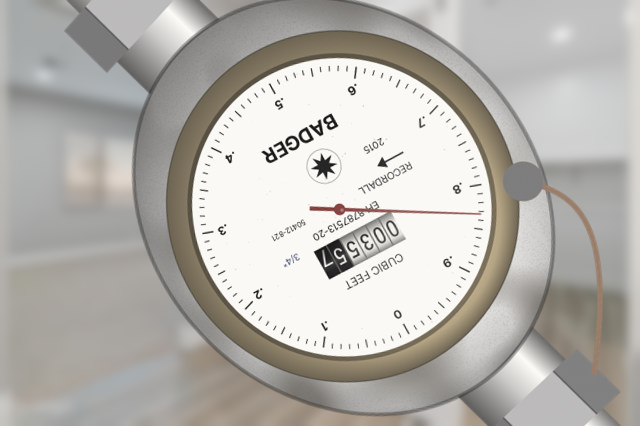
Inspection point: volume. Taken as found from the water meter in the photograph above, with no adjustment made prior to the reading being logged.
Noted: 3556.83 ft³
